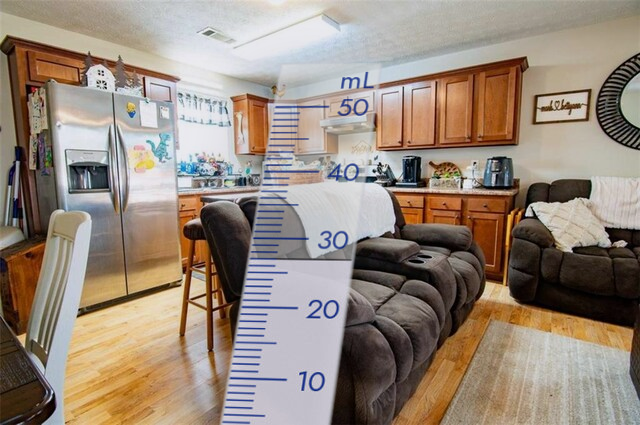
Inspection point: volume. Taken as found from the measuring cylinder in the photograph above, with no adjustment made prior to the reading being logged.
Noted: 27 mL
